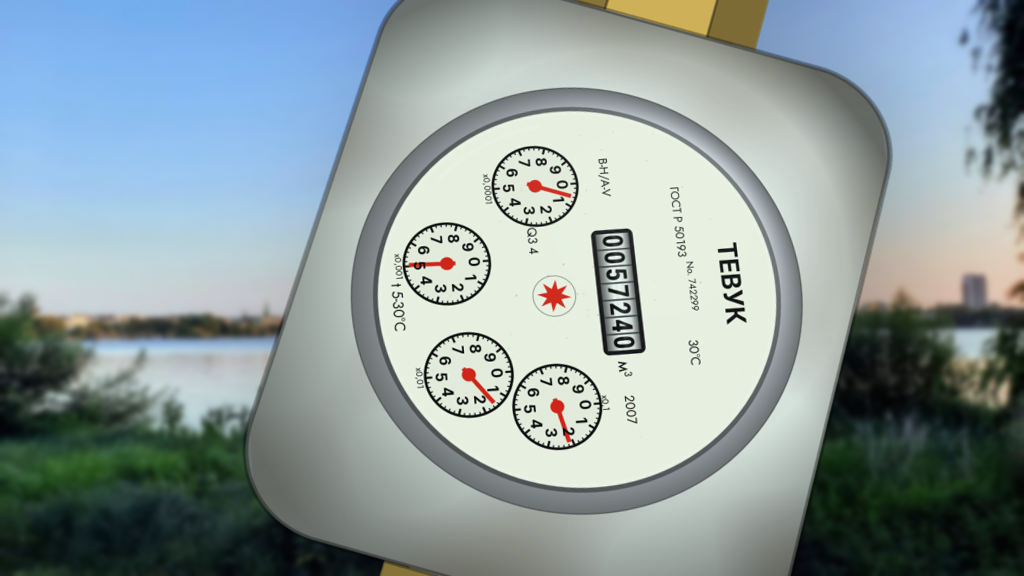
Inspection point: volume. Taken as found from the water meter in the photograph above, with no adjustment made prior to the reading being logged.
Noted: 57240.2150 m³
